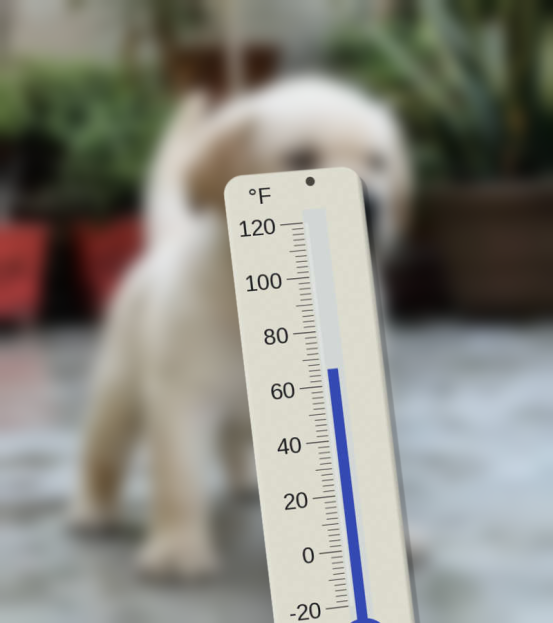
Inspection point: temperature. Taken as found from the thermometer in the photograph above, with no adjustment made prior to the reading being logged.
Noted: 66 °F
